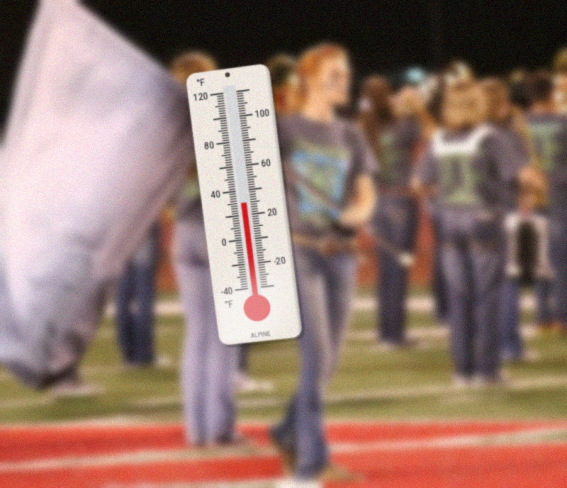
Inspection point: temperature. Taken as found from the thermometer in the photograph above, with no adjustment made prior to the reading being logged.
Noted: 30 °F
